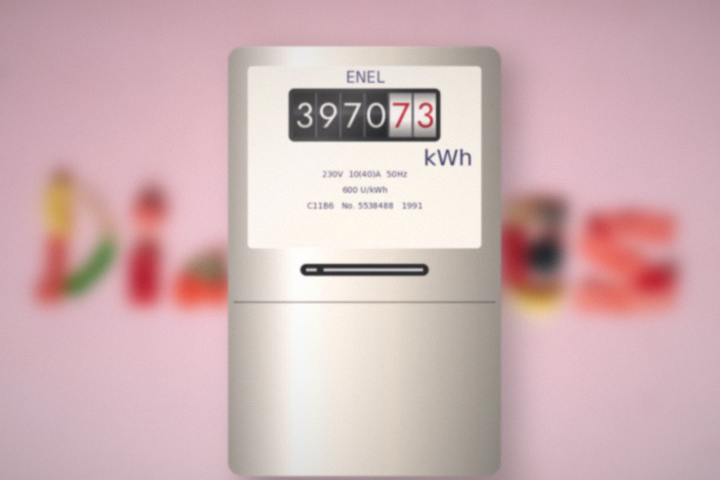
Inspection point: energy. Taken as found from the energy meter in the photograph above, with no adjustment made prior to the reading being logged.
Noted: 3970.73 kWh
